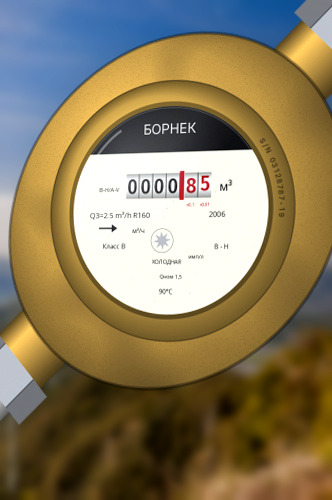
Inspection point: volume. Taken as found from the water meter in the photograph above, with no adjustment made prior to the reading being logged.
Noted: 0.85 m³
